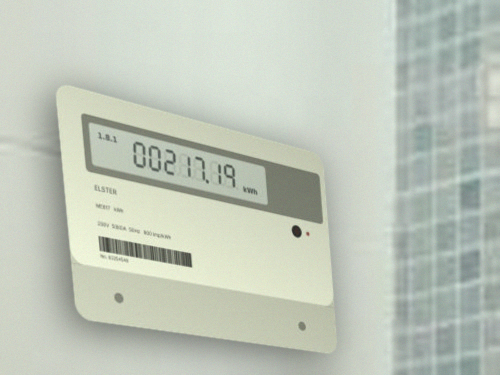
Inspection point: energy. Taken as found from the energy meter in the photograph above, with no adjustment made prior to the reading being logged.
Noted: 217.19 kWh
